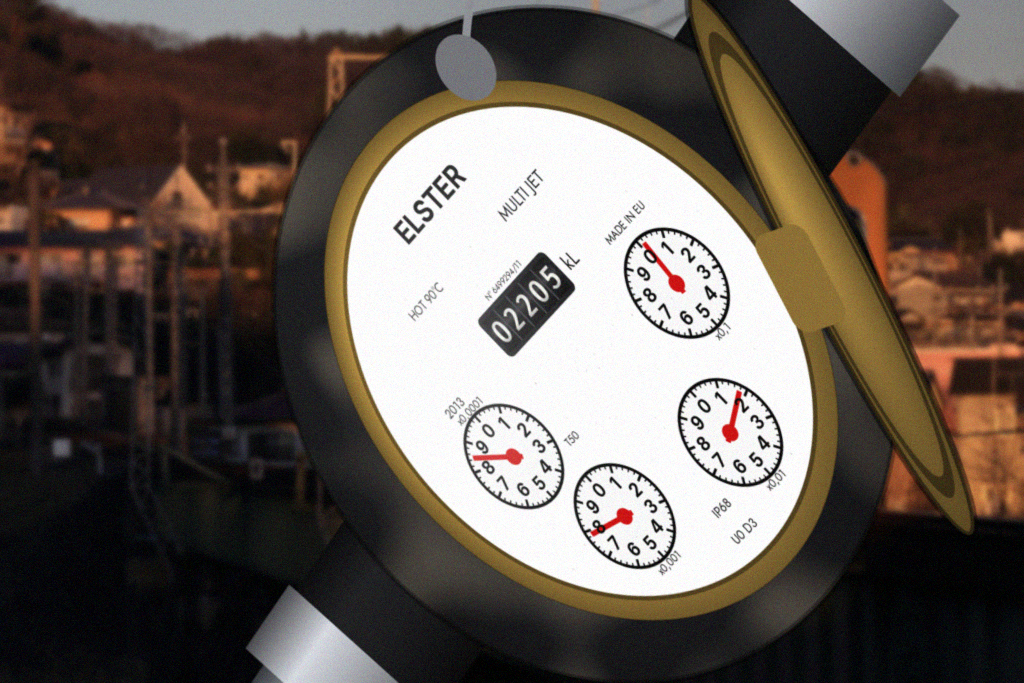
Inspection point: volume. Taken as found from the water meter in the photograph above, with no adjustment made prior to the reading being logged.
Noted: 2205.0178 kL
